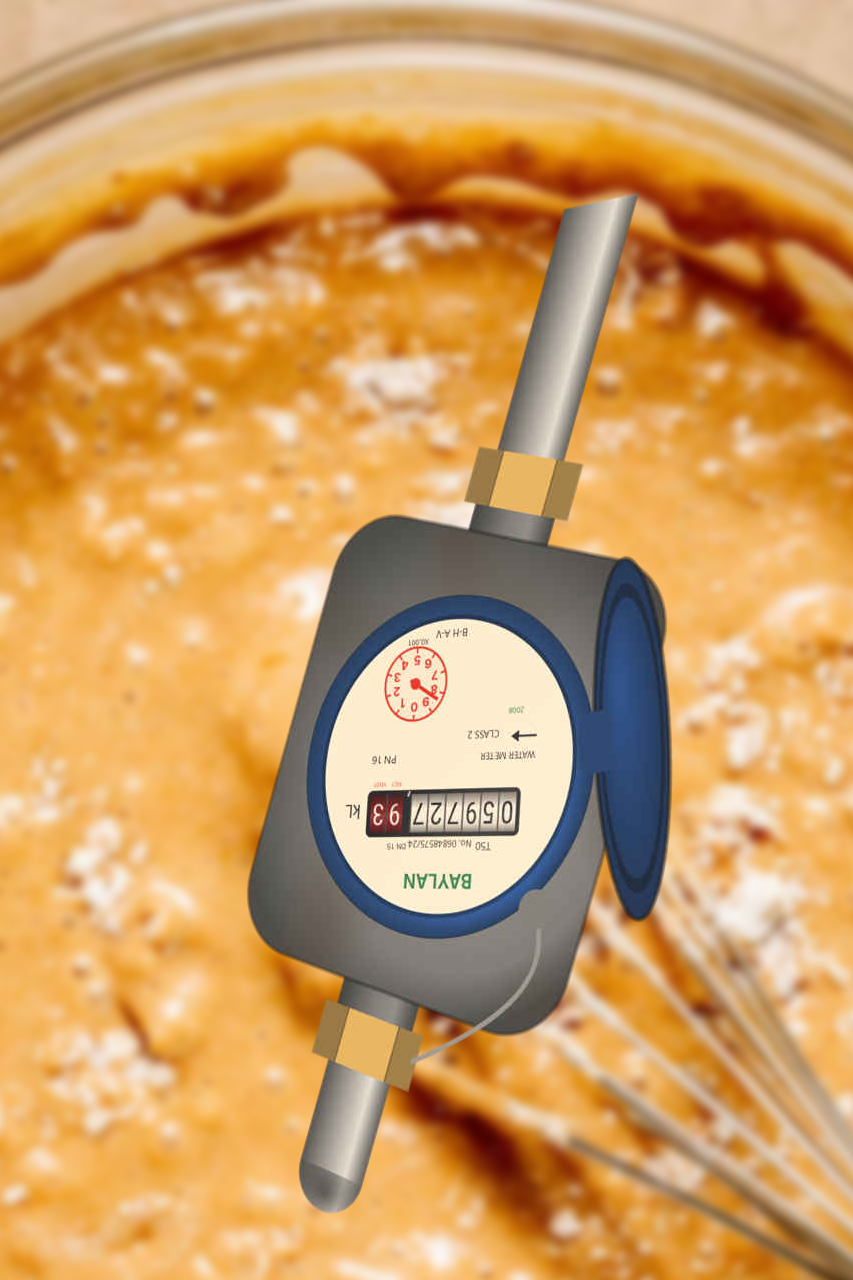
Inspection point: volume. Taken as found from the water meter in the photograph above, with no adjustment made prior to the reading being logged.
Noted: 59727.938 kL
